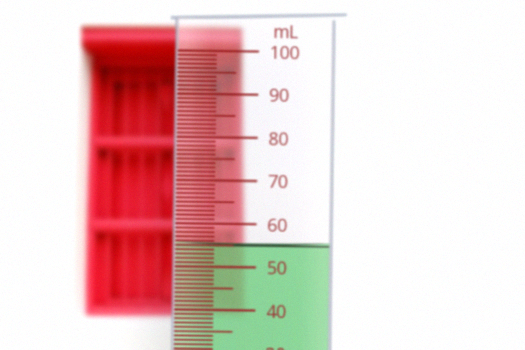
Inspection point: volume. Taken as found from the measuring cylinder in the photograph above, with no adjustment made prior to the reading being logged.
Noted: 55 mL
